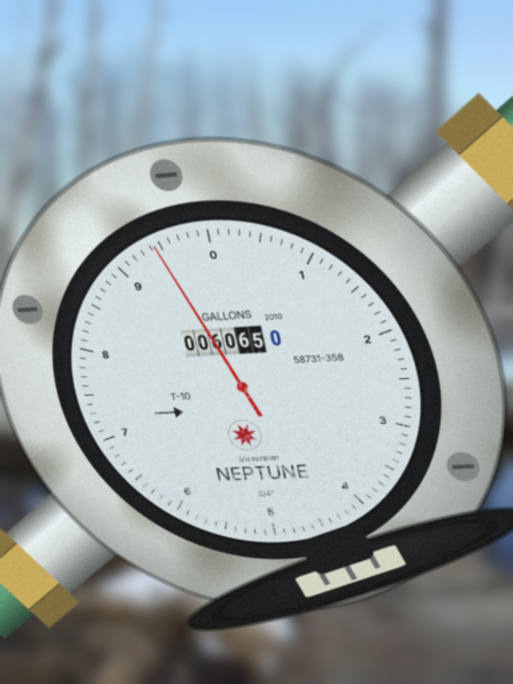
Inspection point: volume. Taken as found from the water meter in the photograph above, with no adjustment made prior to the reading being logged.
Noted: 60649.4 gal
